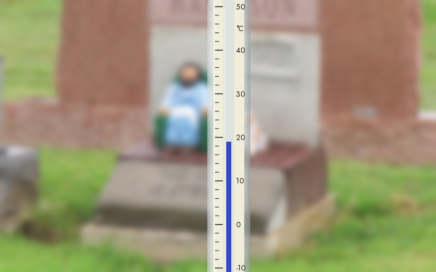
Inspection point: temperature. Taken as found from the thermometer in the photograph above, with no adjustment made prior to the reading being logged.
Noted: 19 °C
